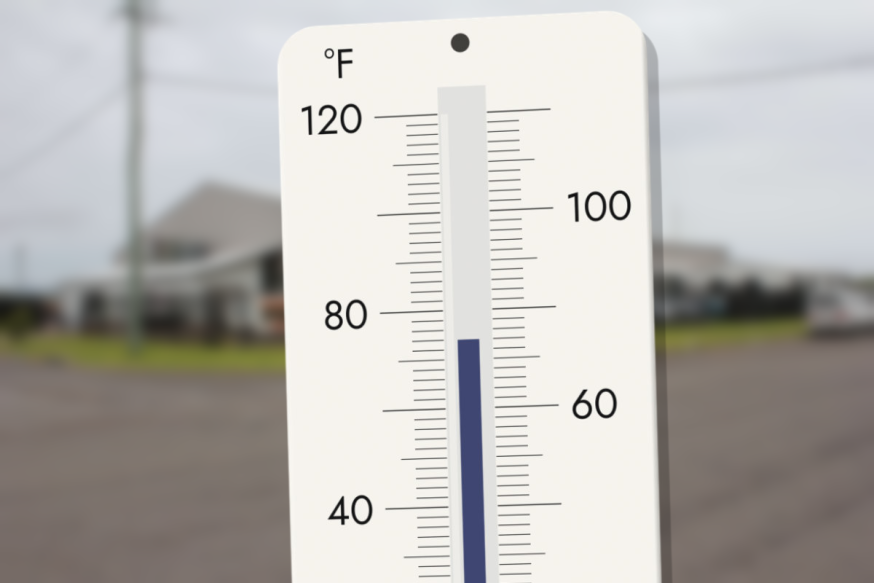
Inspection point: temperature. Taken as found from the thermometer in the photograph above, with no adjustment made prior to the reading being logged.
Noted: 74 °F
